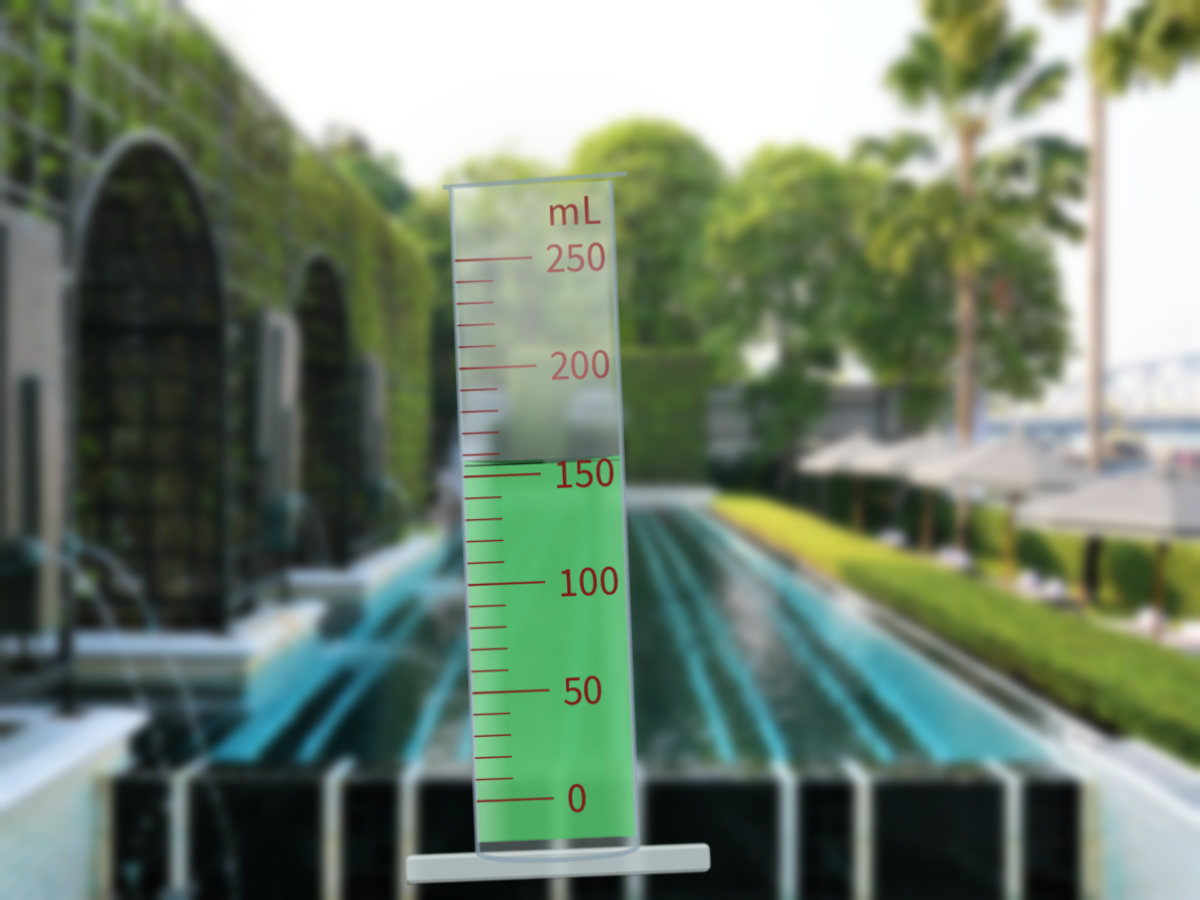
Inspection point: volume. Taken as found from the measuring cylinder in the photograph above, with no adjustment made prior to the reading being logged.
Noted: 155 mL
